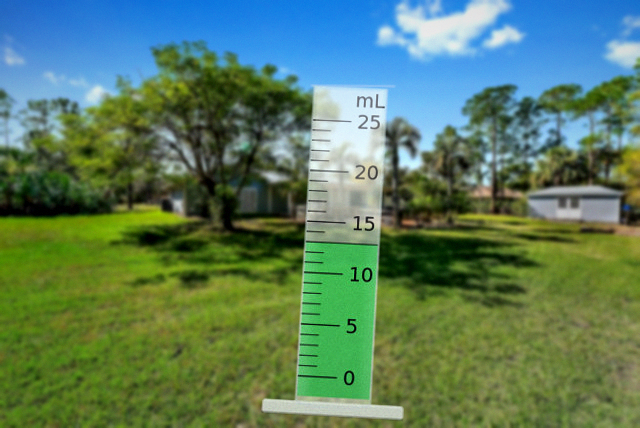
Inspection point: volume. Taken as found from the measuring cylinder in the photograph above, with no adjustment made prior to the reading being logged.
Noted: 13 mL
